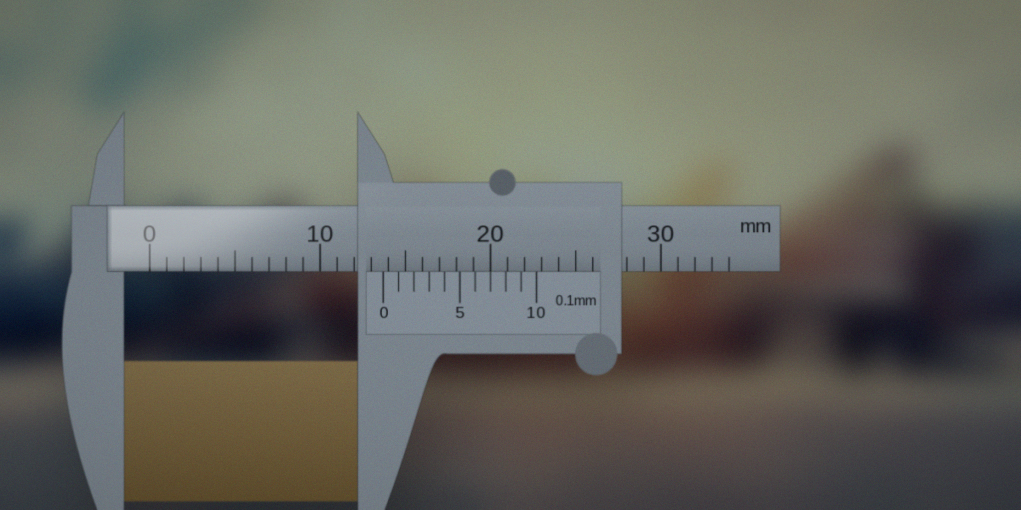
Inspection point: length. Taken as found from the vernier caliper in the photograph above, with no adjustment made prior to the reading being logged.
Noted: 13.7 mm
